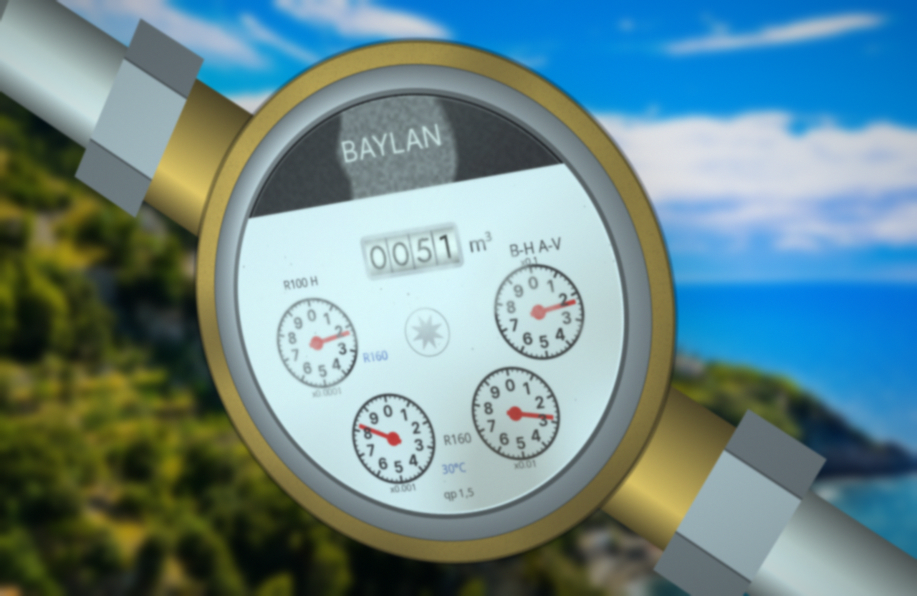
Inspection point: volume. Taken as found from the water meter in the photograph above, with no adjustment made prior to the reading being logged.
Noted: 51.2282 m³
